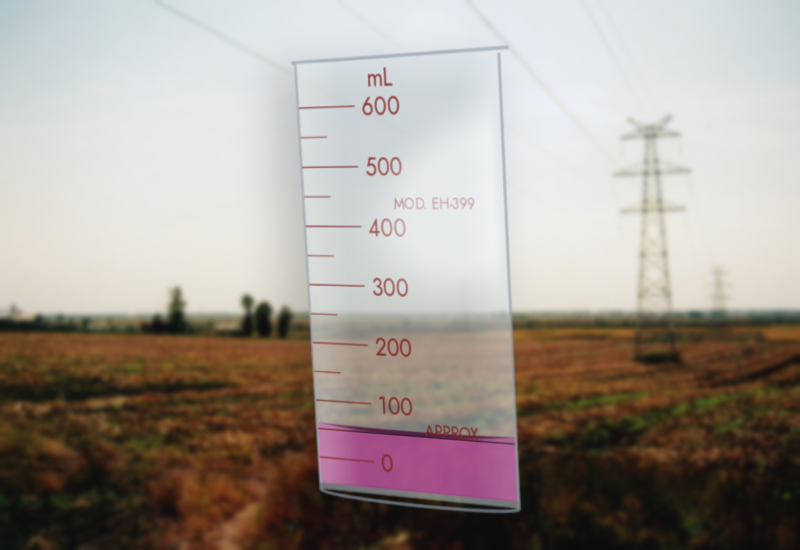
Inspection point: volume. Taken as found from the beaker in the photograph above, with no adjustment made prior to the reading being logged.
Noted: 50 mL
